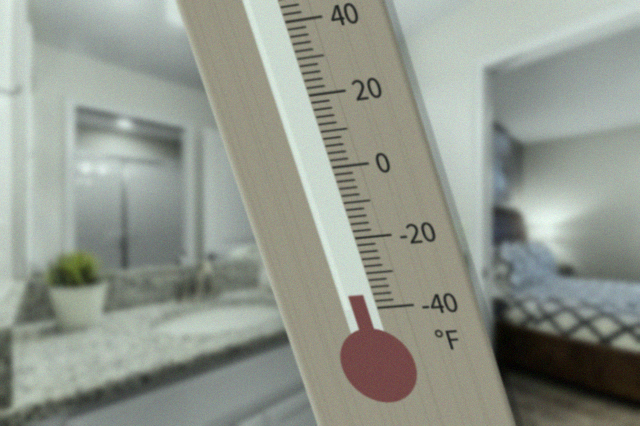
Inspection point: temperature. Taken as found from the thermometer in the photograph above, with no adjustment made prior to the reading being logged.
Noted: -36 °F
